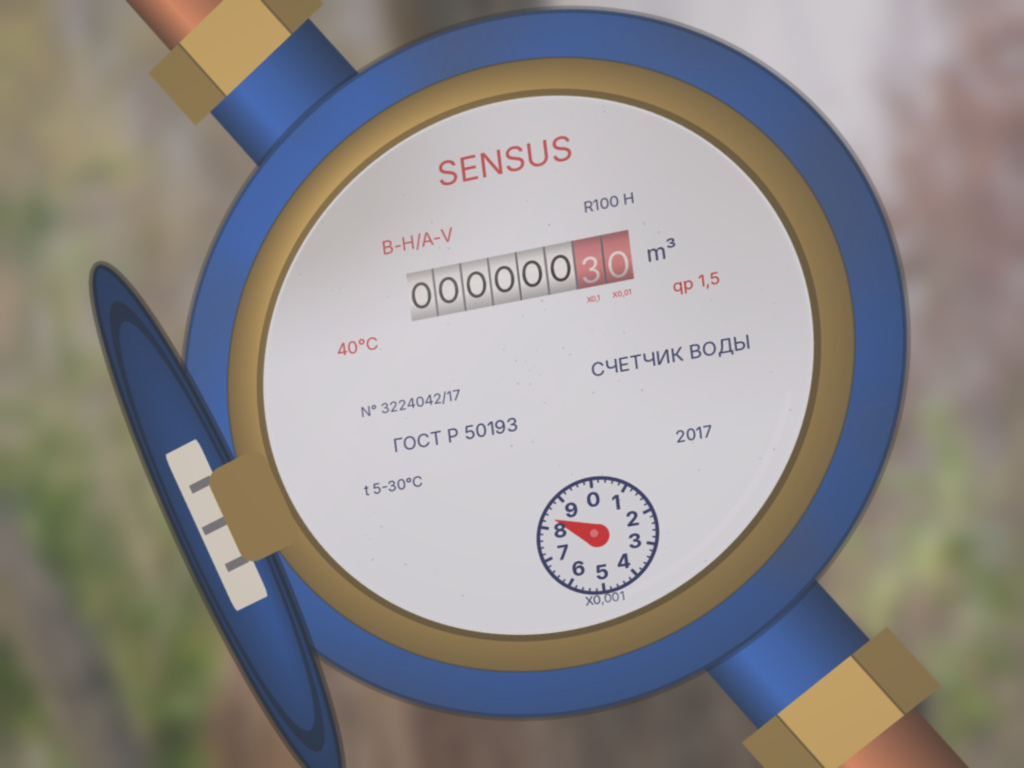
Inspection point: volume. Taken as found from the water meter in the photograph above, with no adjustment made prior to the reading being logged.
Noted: 0.298 m³
